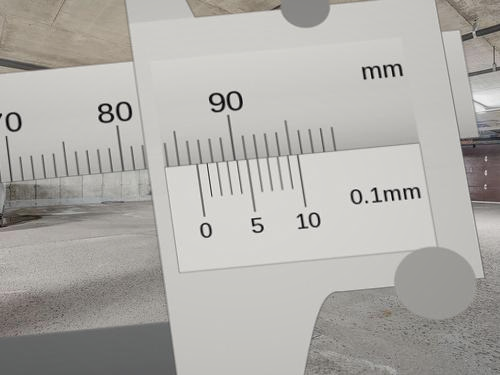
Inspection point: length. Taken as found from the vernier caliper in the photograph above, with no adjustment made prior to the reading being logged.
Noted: 86.6 mm
